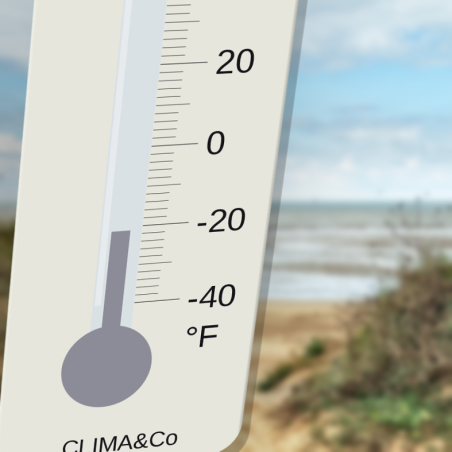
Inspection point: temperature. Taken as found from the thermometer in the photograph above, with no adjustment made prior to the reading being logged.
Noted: -21 °F
